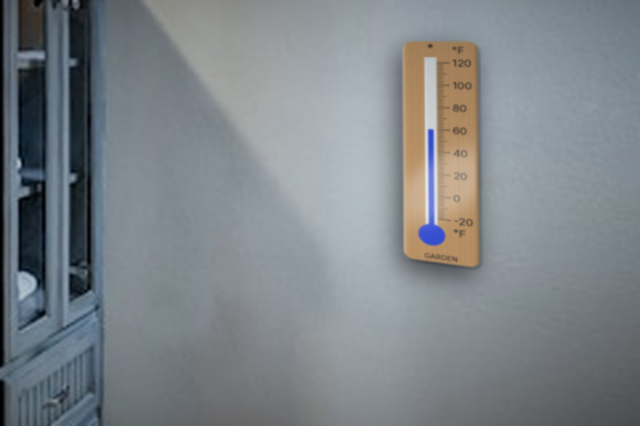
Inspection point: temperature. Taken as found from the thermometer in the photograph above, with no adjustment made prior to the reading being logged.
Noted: 60 °F
